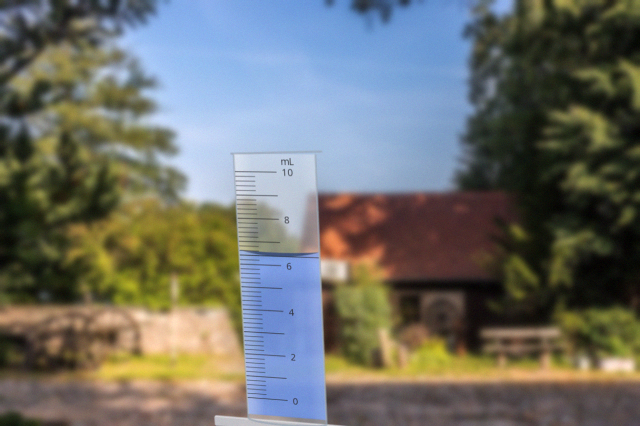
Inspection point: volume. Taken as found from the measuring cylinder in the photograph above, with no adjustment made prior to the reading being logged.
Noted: 6.4 mL
